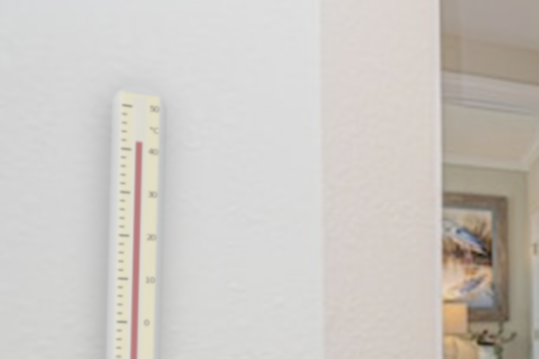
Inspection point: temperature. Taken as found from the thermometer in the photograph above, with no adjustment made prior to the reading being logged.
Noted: 42 °C
